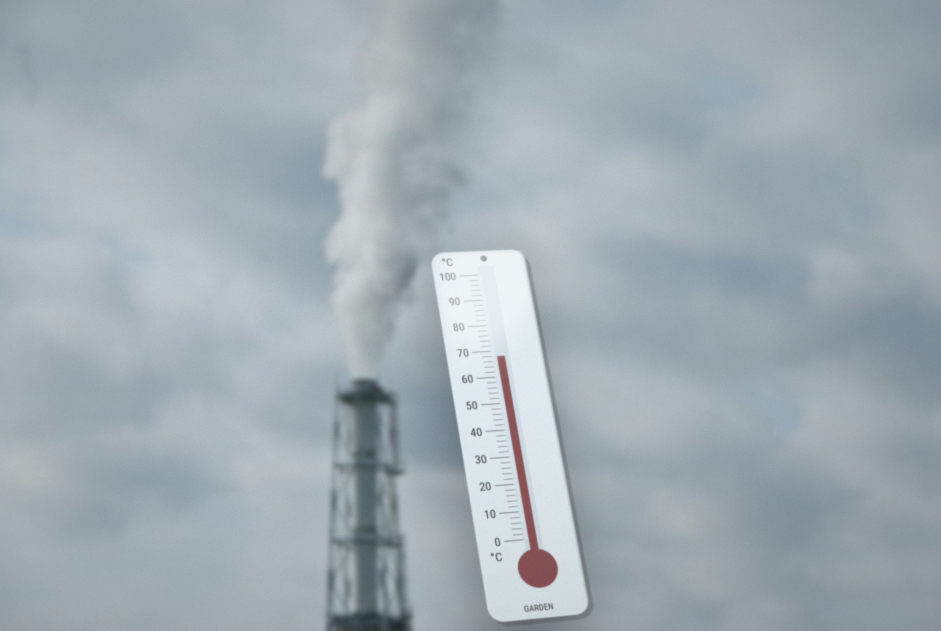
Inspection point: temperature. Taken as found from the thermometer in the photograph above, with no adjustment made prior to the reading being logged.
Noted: 68 °C
